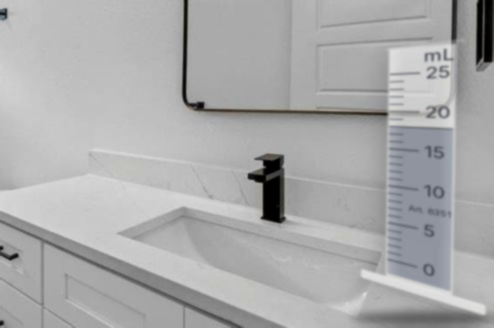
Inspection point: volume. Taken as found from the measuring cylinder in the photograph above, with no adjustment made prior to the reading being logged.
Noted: 18 mL
